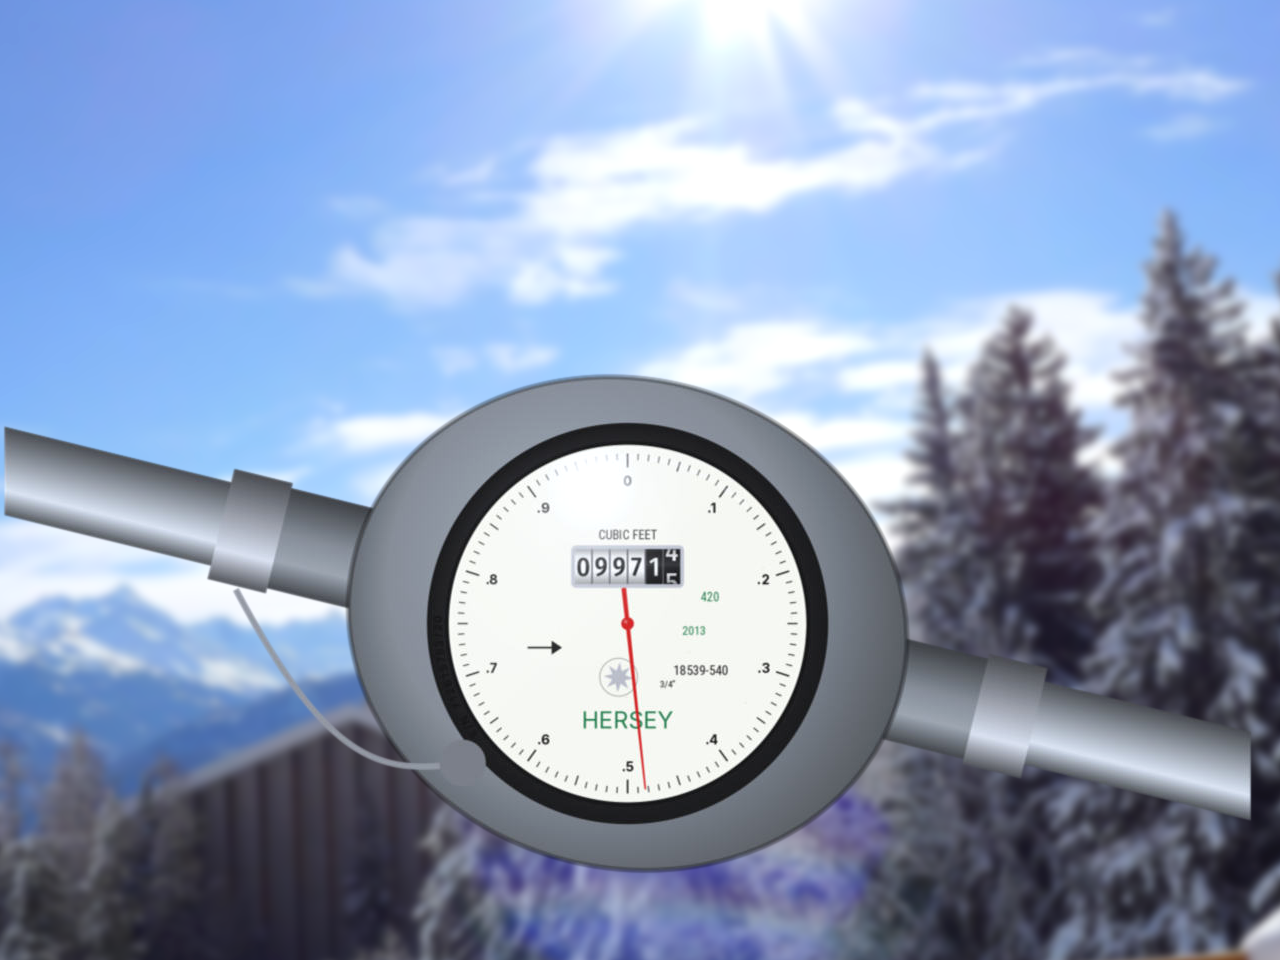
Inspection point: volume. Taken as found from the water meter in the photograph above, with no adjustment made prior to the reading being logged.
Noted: 99714.48 ft³
